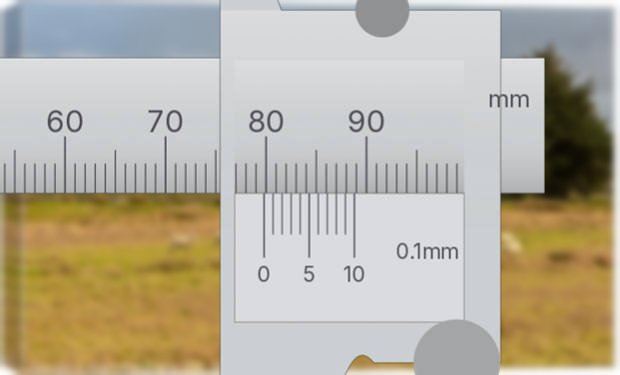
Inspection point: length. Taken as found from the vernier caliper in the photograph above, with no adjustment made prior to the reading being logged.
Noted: 79.8 mm
